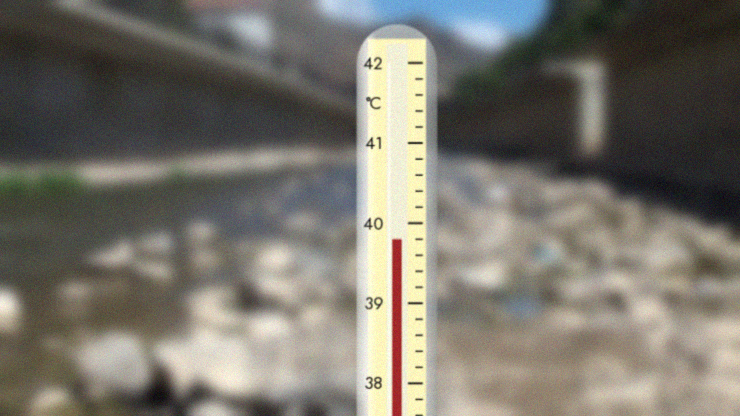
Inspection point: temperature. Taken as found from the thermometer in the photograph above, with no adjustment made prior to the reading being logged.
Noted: 39.8 °C
